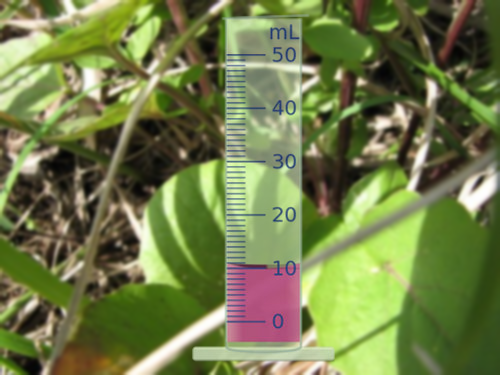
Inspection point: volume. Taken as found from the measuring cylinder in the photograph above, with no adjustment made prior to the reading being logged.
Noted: 10 mL
